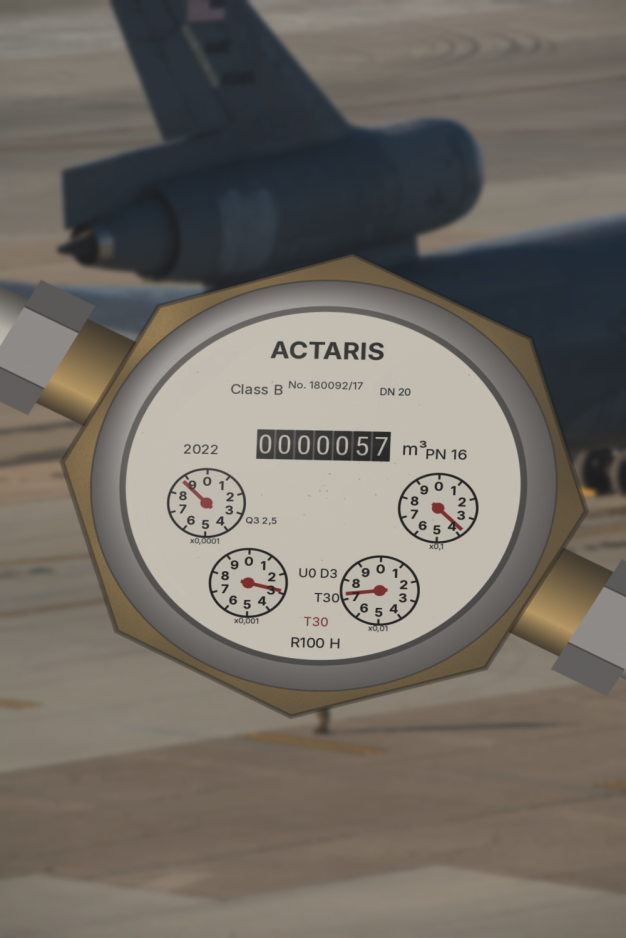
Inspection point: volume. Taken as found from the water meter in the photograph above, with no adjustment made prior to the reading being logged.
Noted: 57.3728 m³
